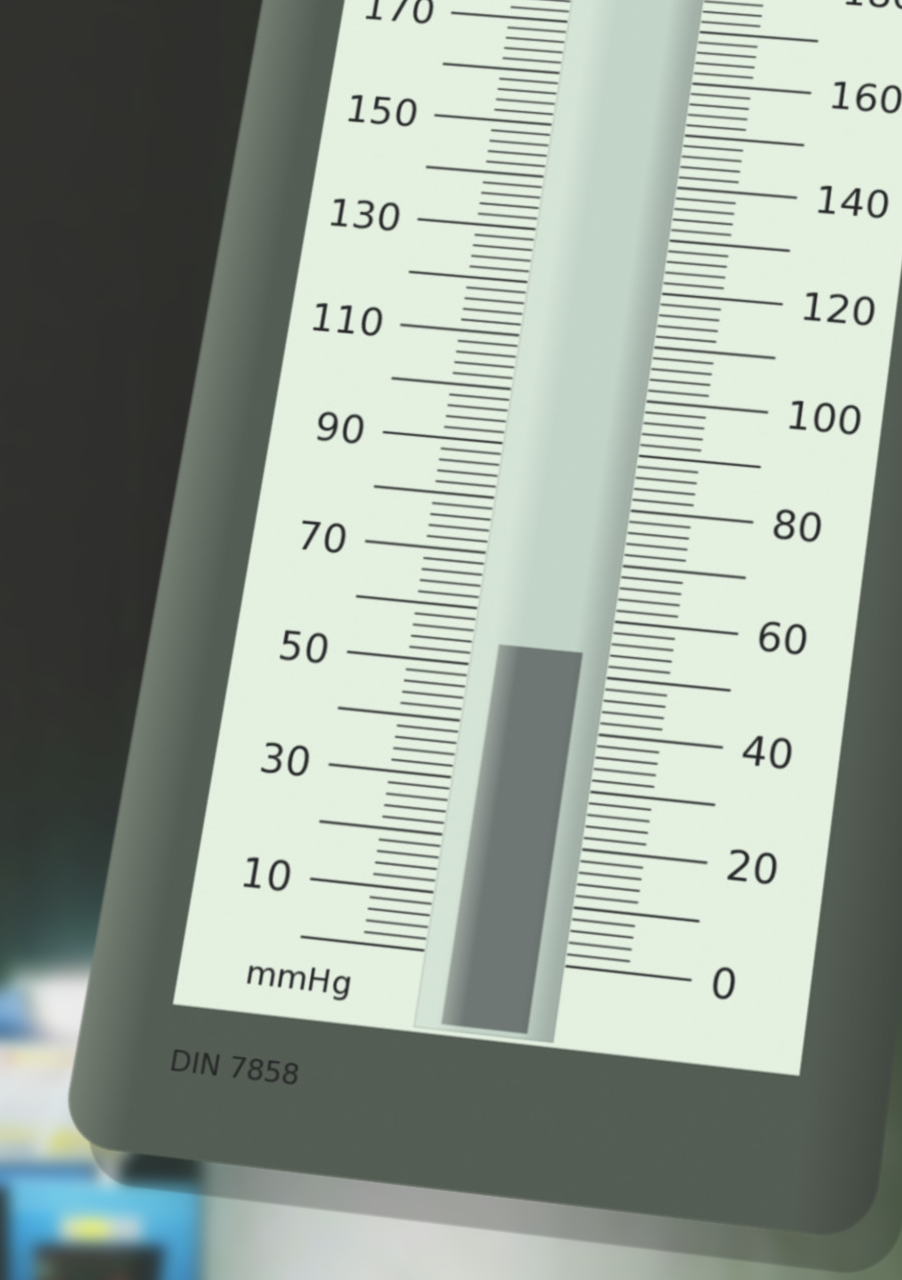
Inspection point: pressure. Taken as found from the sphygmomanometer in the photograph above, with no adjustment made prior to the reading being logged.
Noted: 54 mmHg
